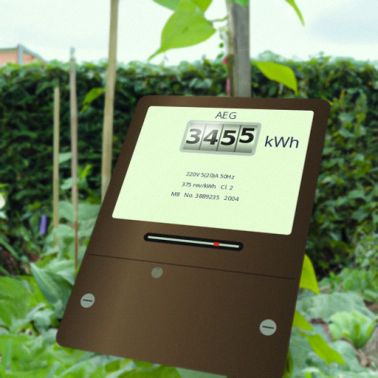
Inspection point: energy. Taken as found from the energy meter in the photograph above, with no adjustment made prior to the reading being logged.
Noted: 3455 kWh
